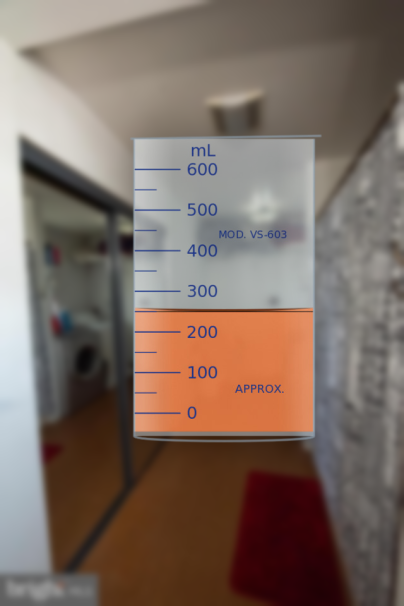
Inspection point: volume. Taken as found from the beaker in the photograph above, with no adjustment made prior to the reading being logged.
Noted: 250 mL
